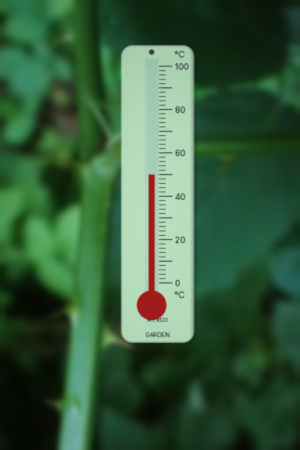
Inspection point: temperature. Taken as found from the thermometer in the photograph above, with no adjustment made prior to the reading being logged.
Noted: 50 °C
